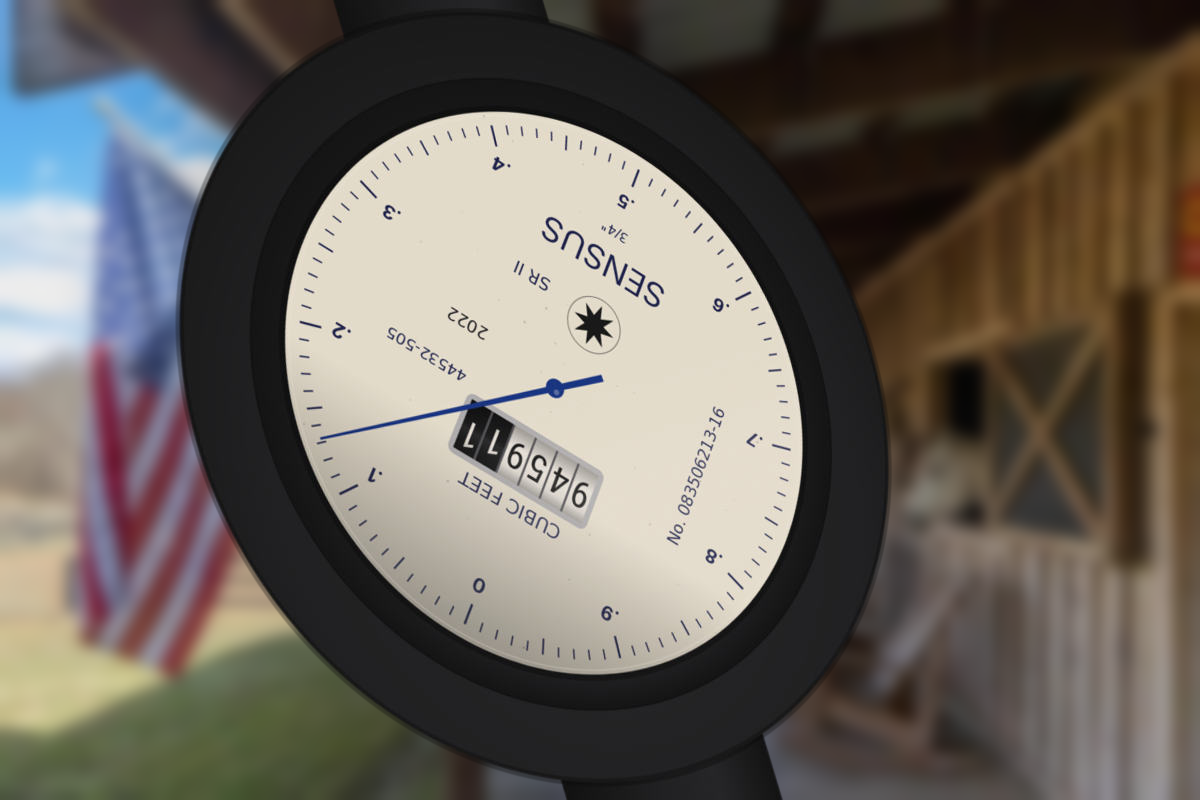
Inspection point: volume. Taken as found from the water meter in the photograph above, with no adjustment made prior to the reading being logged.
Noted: 945911.13 ft³
